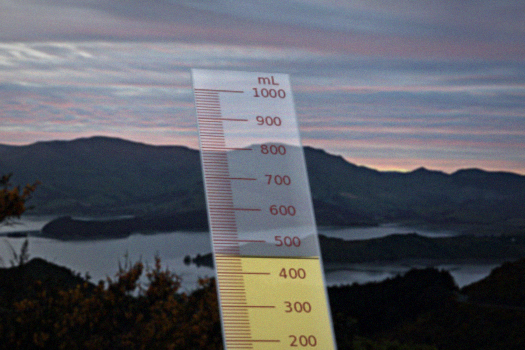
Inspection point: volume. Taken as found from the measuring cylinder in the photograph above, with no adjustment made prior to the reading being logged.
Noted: 450 mL
